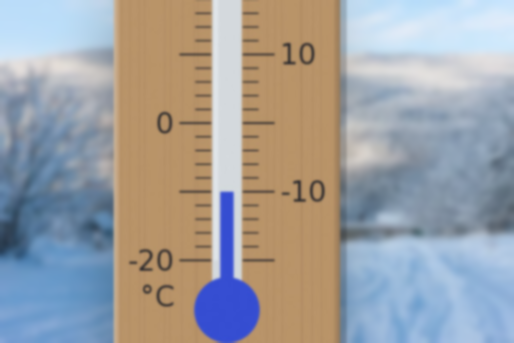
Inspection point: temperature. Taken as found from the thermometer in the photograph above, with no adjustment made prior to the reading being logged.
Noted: -10 °C
